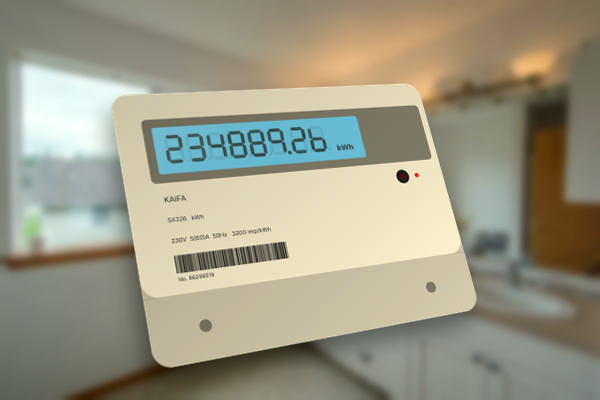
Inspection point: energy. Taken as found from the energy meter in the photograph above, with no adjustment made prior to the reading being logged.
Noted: 234889.26 kWh
